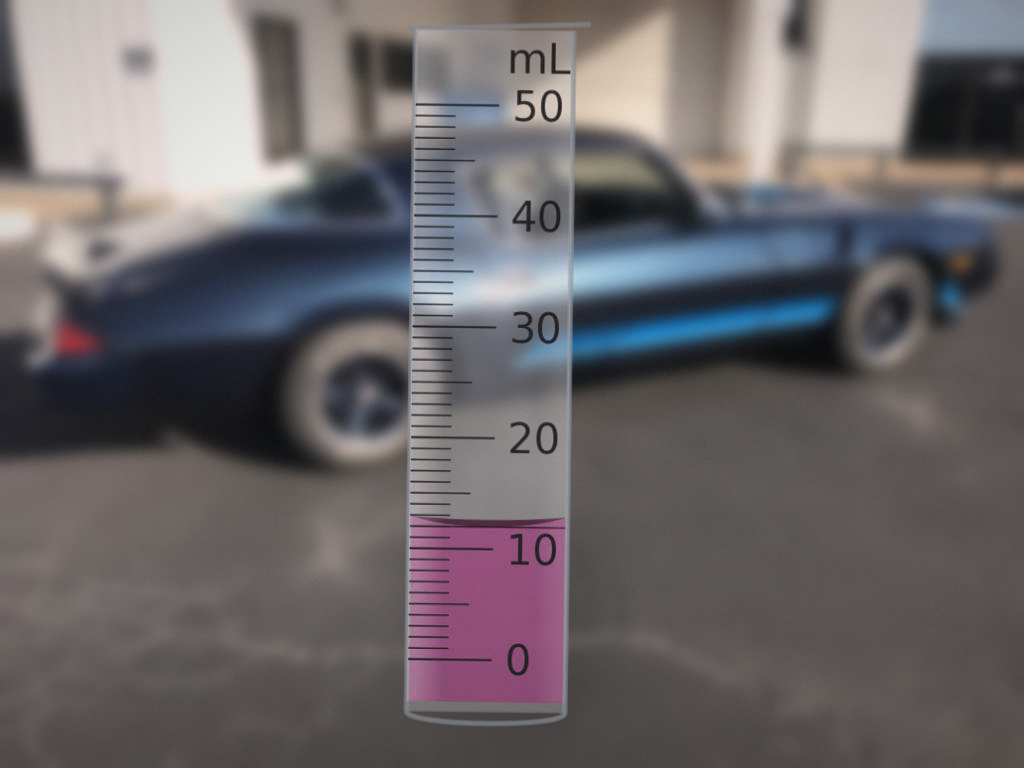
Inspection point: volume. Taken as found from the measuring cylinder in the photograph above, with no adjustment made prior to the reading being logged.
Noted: 12 mL
